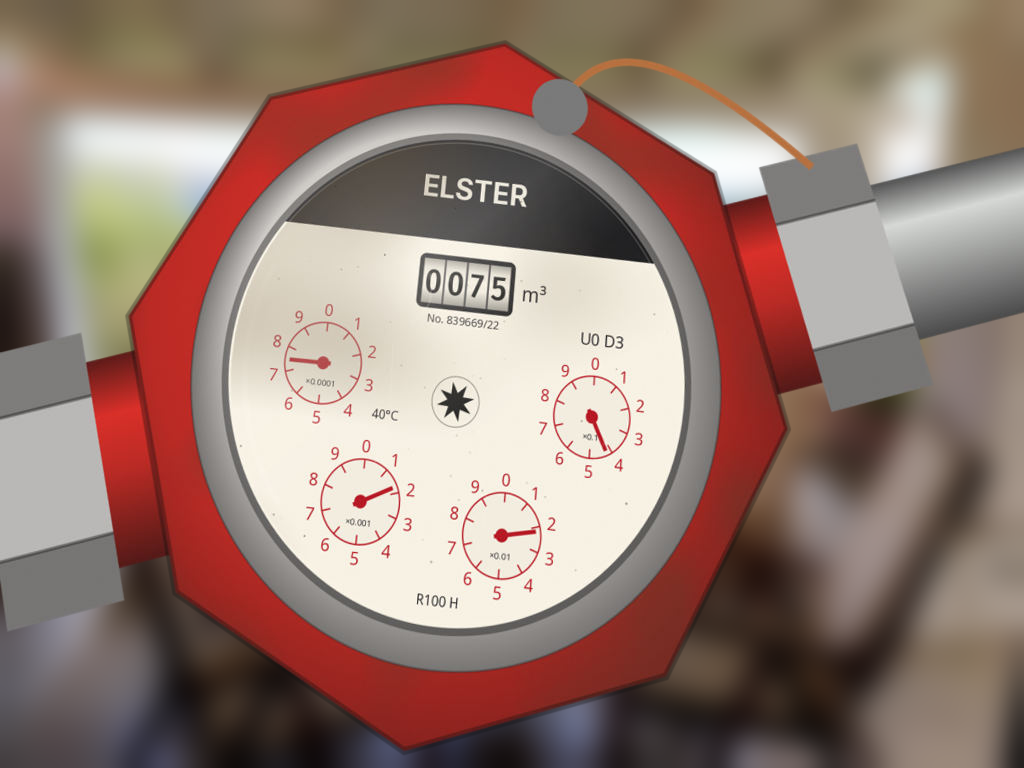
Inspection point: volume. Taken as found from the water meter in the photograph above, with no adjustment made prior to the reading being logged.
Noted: 75.4217 m³
